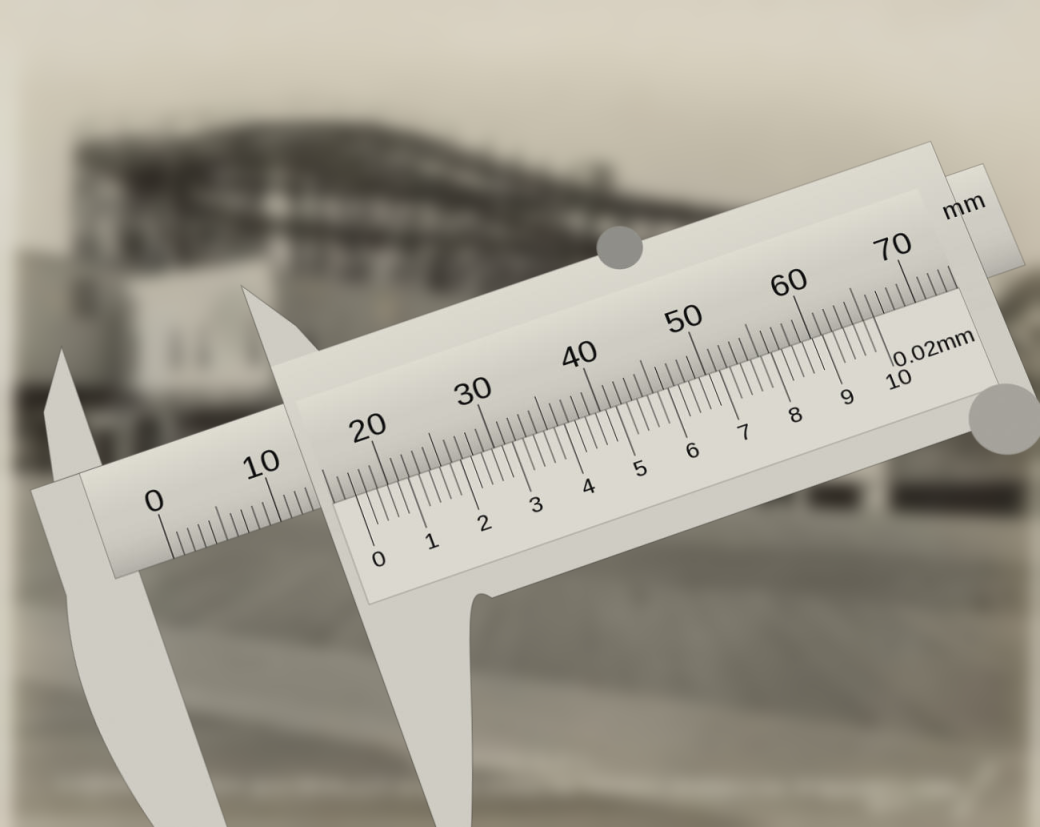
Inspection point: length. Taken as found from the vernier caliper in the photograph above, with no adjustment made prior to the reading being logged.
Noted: 17.0 mm
